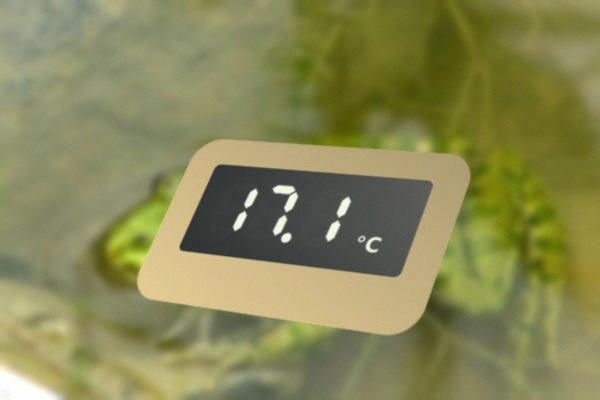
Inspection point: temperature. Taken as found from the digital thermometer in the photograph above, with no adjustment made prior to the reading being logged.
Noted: 17.1 °C
